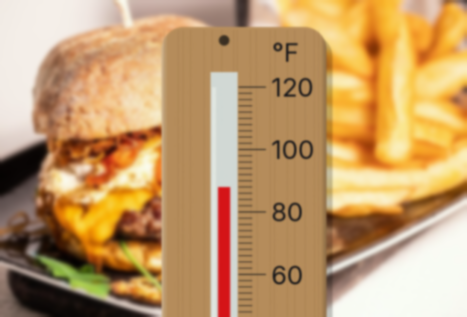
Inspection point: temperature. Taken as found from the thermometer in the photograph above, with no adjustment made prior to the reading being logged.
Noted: 88 °F
